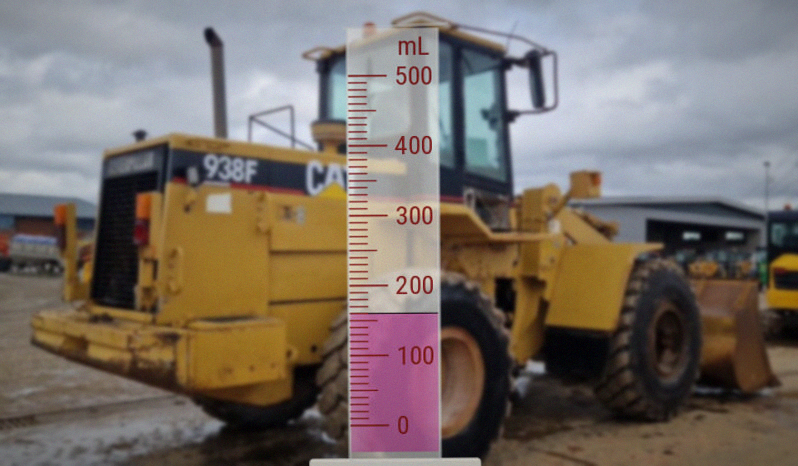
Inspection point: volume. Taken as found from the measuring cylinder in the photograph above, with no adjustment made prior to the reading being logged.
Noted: 160 mL
